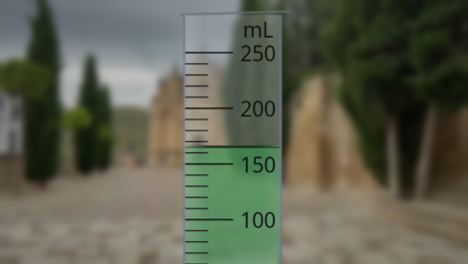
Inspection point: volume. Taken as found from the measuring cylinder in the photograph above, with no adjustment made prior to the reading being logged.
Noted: 165 mL
